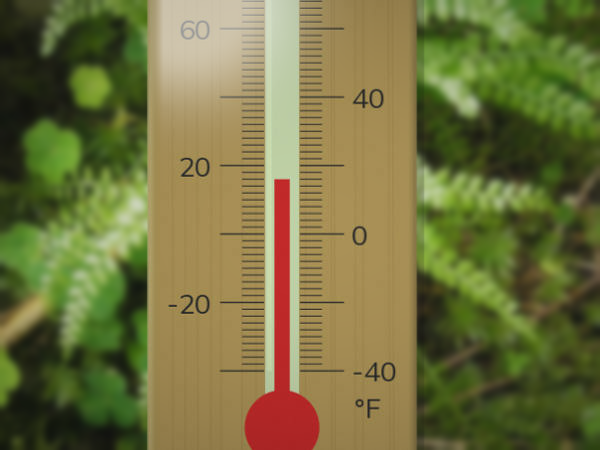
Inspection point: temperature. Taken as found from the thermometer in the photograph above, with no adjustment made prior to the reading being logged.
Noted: 16 °F
